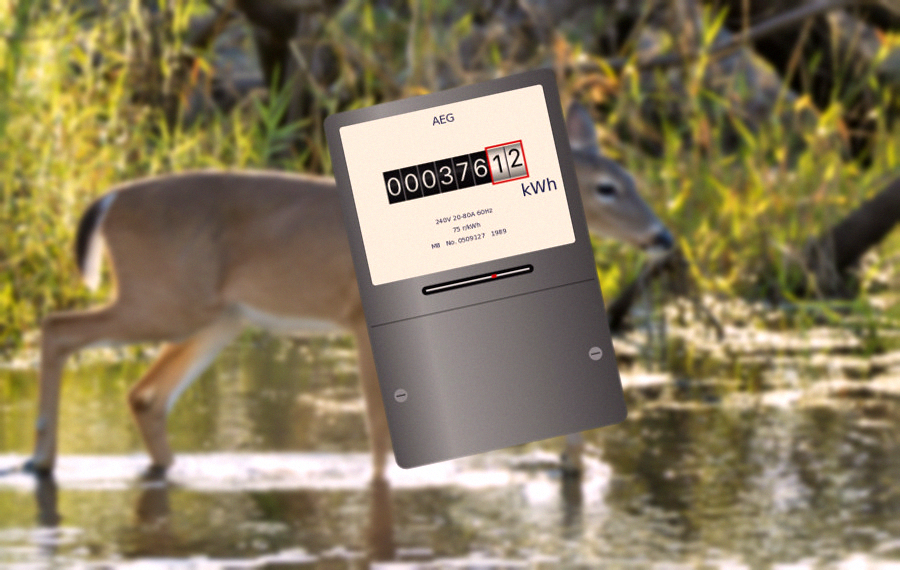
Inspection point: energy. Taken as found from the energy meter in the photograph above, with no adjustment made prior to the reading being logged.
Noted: 376.12 kWh
